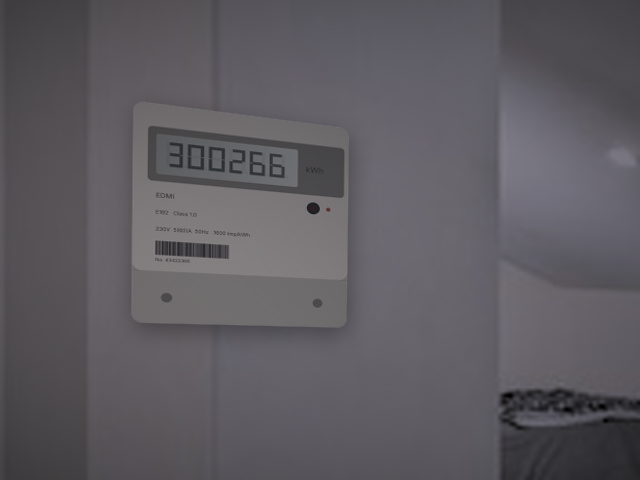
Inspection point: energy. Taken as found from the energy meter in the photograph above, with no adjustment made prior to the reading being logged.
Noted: 300266 kWh
